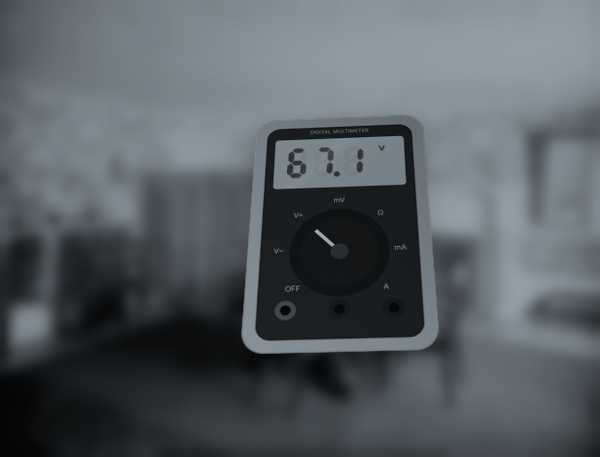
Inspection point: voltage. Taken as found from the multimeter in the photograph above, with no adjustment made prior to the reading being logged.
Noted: 67.1 V
